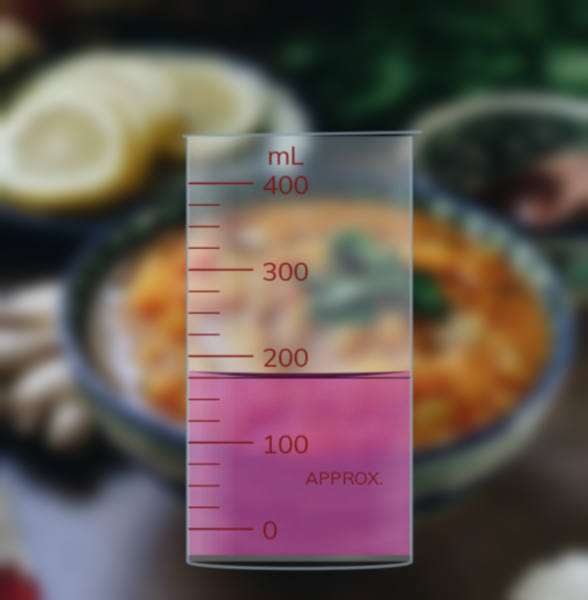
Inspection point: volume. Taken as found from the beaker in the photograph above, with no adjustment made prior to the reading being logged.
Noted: 175 mL
